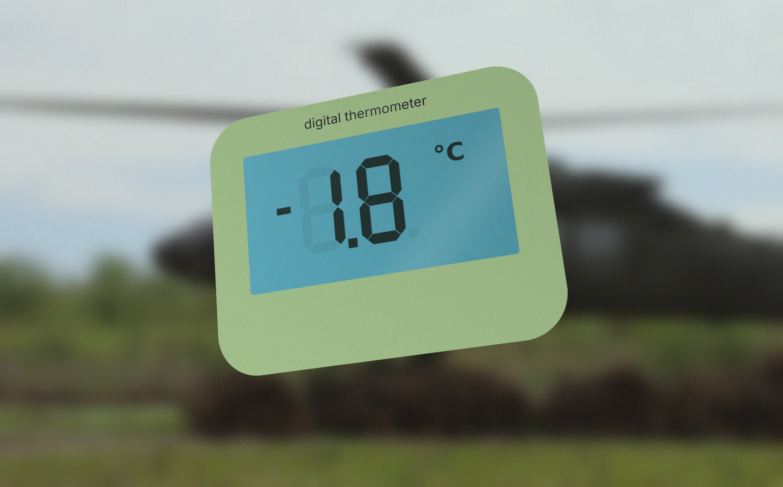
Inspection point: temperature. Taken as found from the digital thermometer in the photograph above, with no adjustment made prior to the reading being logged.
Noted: -1.8 °C
